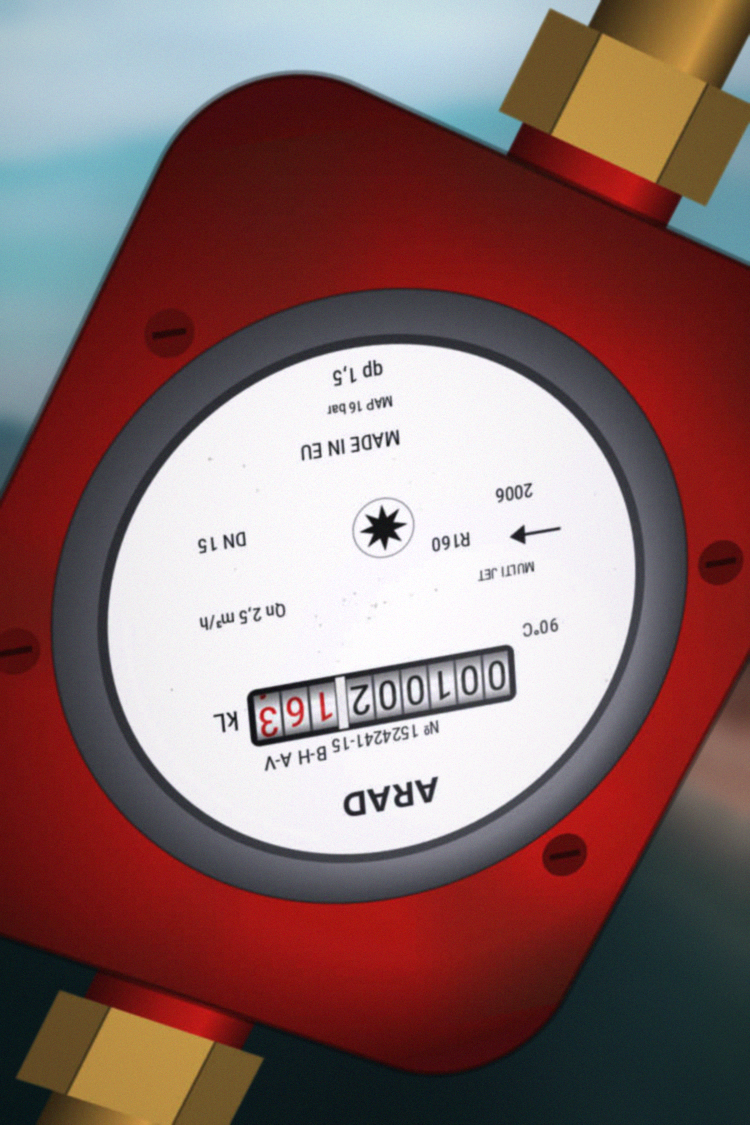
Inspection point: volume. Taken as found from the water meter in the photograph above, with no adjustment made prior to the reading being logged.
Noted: 1002.163 kL
